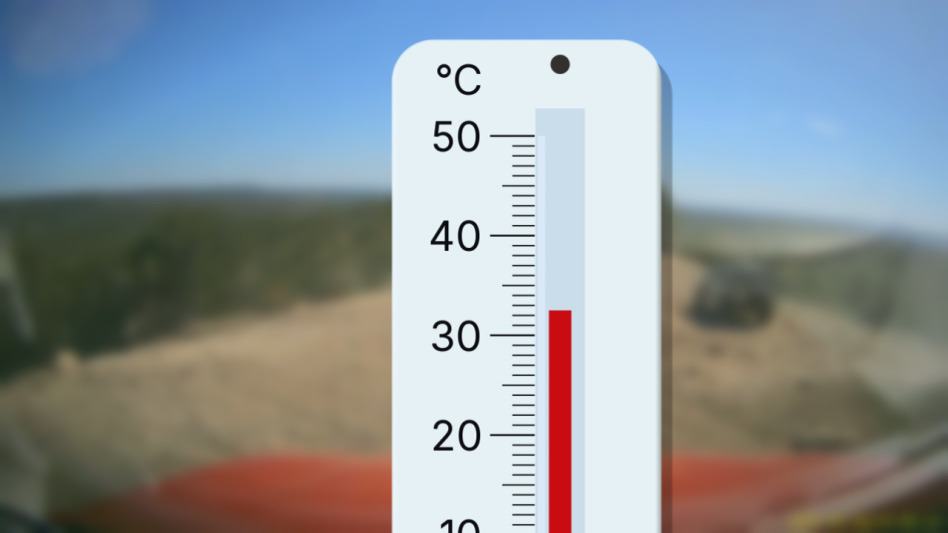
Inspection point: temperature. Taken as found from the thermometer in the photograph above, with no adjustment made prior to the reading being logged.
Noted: 32.5 °C
